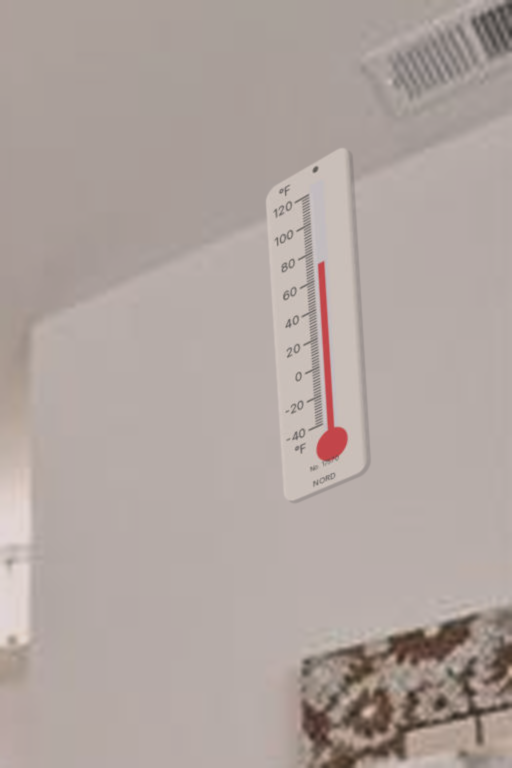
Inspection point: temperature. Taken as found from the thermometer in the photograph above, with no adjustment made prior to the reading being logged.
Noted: 70 °F
